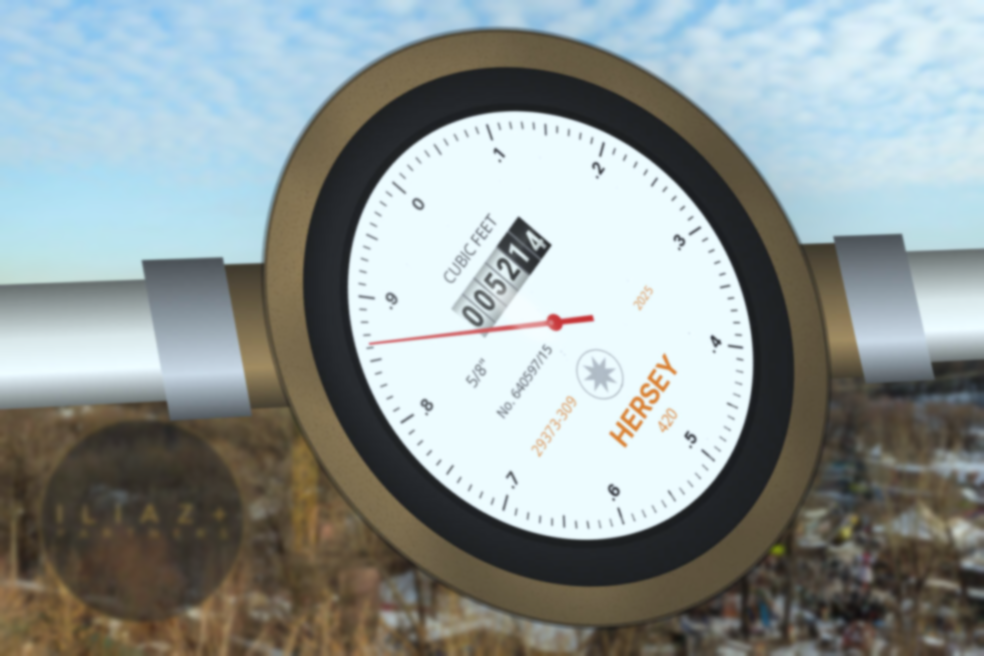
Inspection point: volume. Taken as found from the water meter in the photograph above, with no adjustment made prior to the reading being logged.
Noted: 5213.86 ft³
